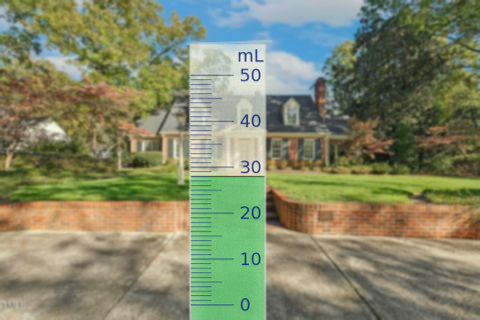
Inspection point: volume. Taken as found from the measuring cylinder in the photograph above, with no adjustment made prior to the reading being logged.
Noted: 28 mL
